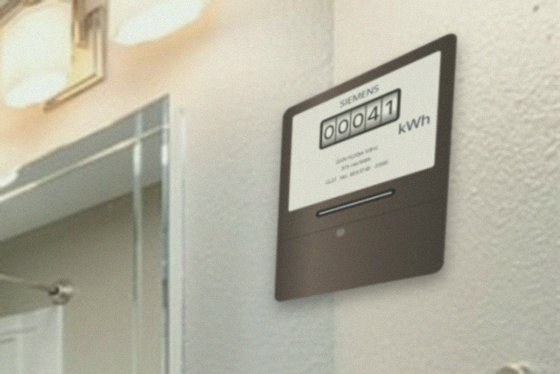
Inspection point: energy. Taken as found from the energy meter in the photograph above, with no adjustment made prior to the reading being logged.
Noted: 41 kWh
